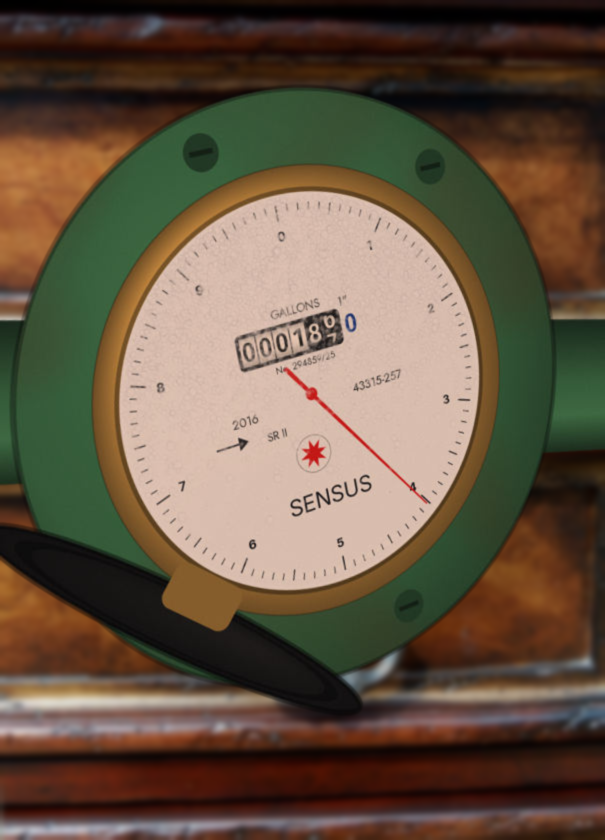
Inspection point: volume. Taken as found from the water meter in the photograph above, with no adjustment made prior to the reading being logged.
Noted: 1864.0 gal
